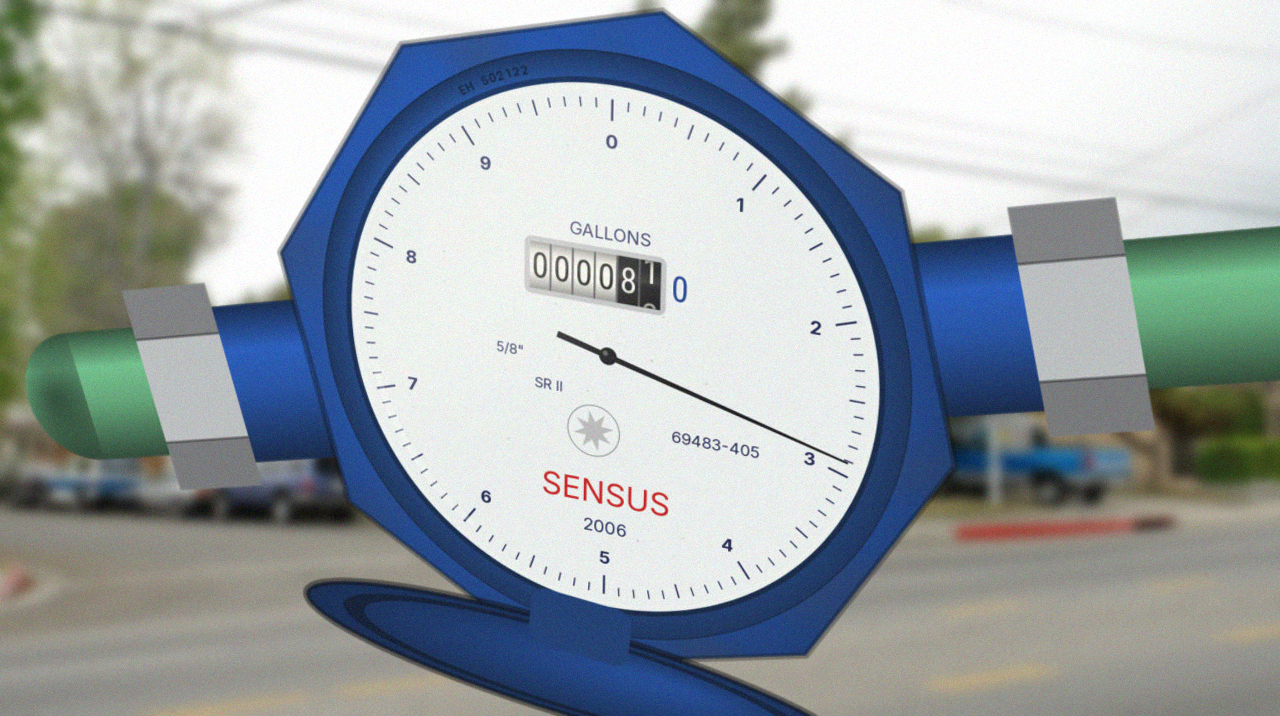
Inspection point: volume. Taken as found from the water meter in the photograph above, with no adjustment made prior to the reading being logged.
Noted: 812.9 gal
